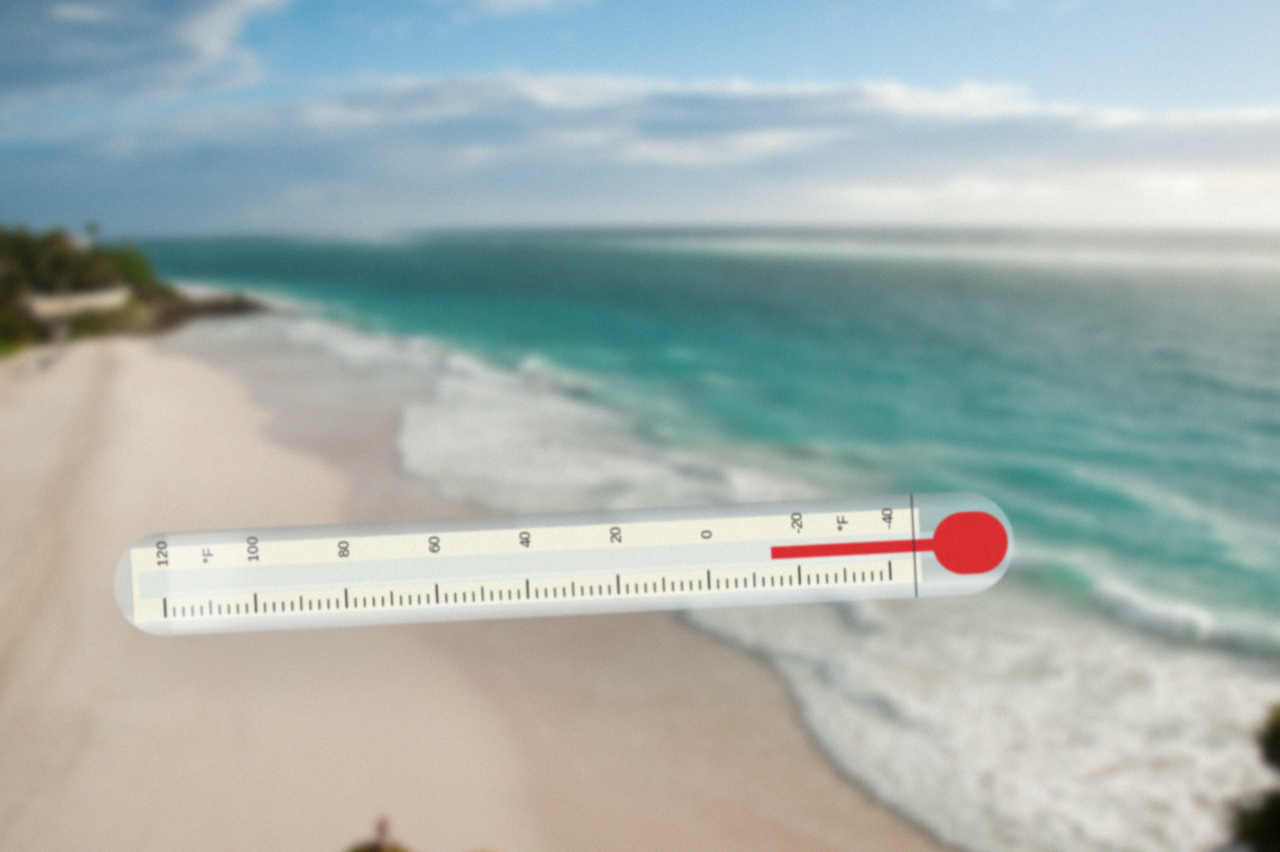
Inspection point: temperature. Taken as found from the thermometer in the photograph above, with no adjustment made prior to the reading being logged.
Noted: -14 °F
